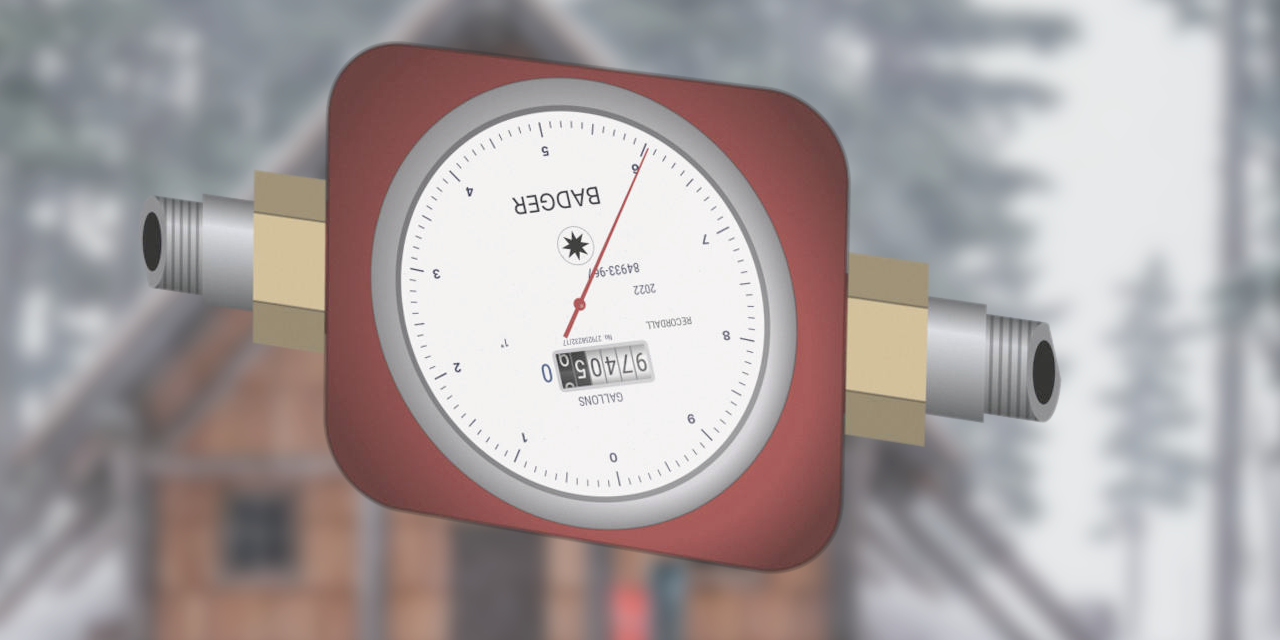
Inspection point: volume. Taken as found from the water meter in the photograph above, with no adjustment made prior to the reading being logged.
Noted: 9740586.0 gal
